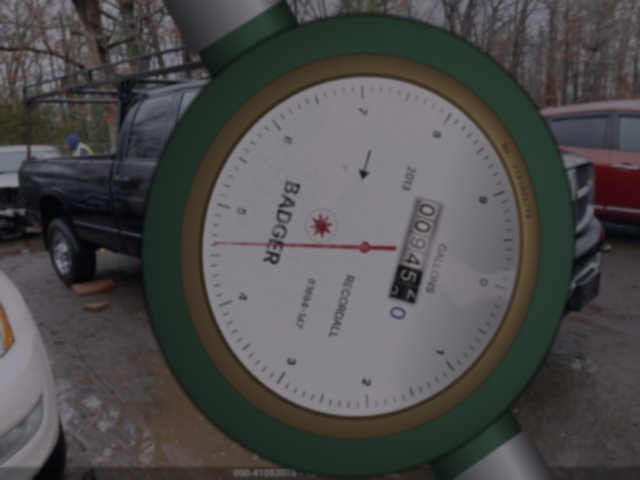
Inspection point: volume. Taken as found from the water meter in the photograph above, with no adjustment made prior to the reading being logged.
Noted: 94524.6 gal
